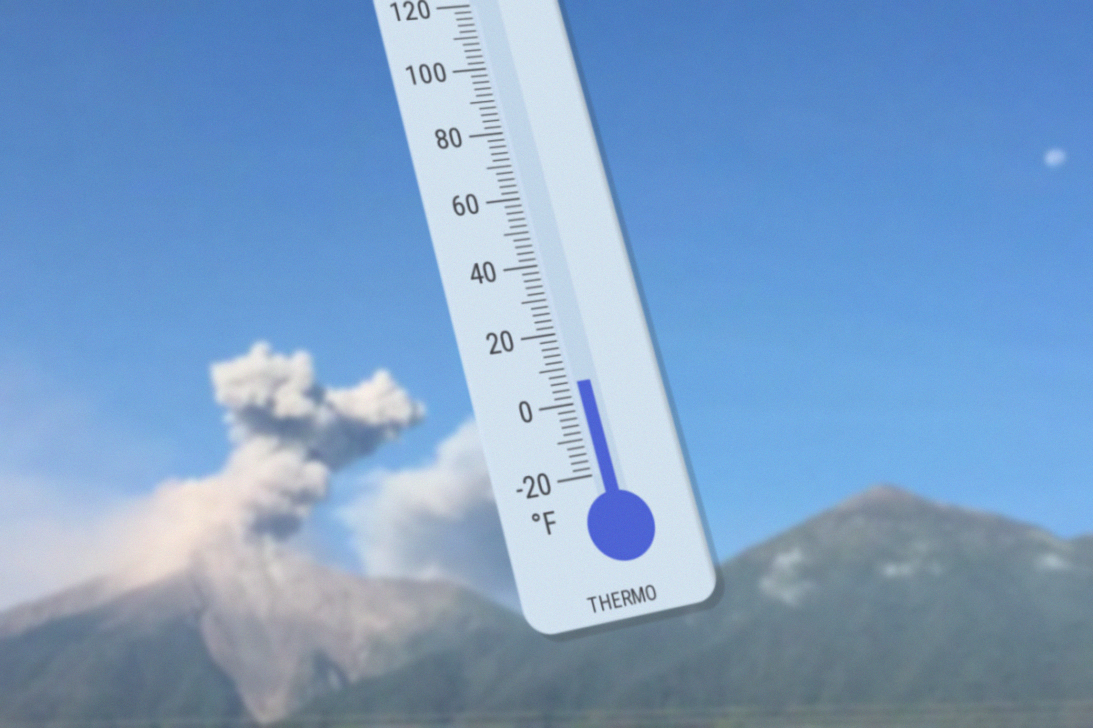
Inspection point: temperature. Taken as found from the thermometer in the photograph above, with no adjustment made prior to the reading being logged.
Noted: 6 °F
